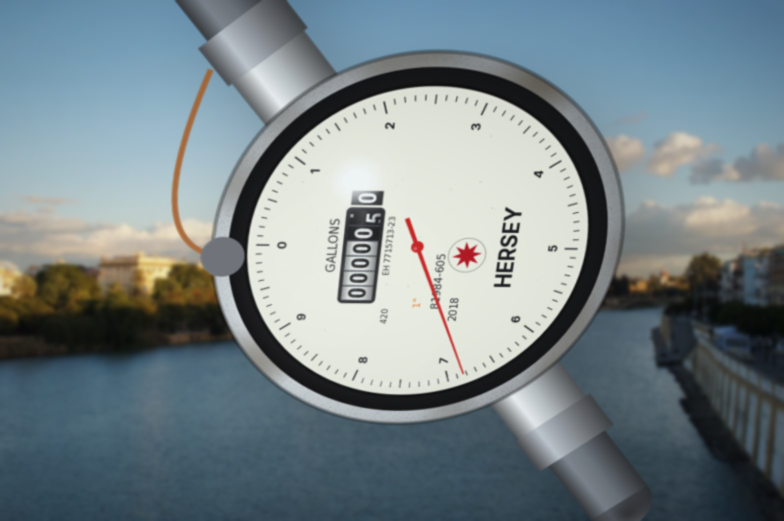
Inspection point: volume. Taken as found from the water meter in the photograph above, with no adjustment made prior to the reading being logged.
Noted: 46.8 gal
